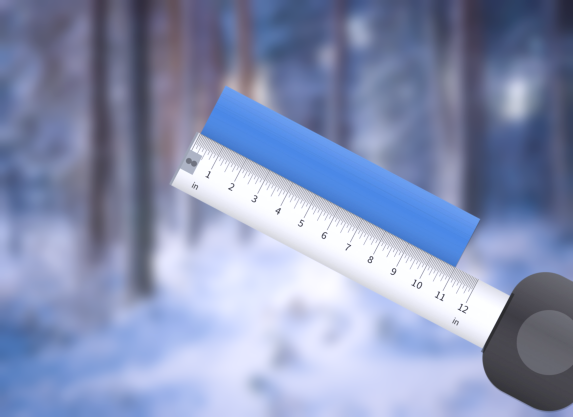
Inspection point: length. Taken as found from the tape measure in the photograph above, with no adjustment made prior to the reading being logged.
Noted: 11 in
